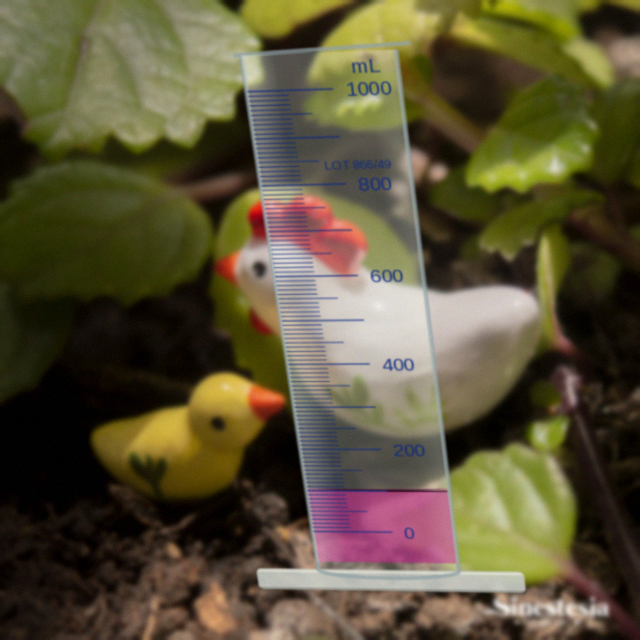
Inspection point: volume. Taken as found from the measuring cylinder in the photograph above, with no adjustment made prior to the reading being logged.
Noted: 100 mL
